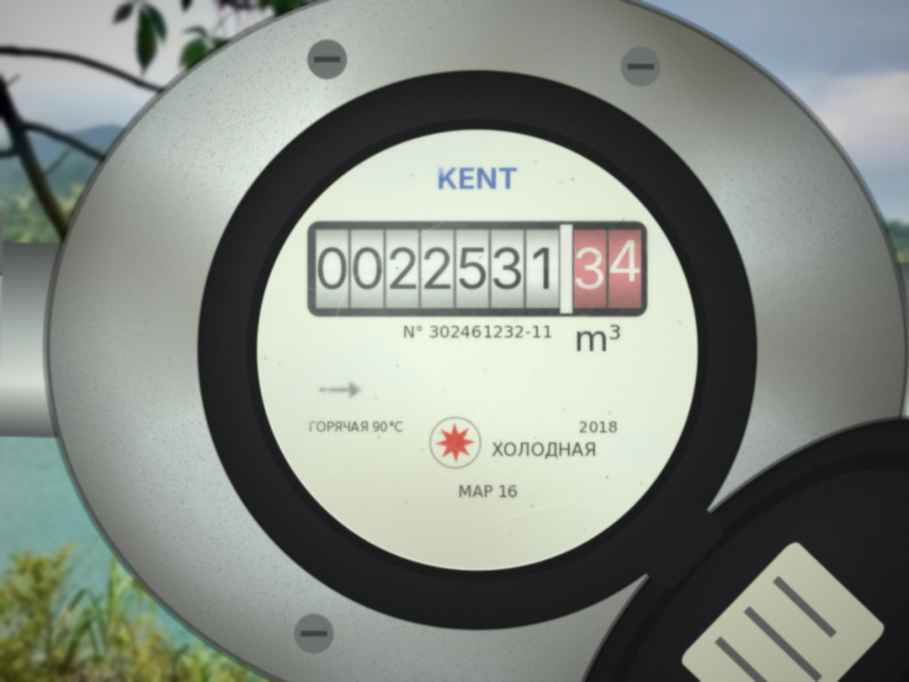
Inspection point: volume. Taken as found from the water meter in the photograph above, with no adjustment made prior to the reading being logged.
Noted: 22531.34 m³
